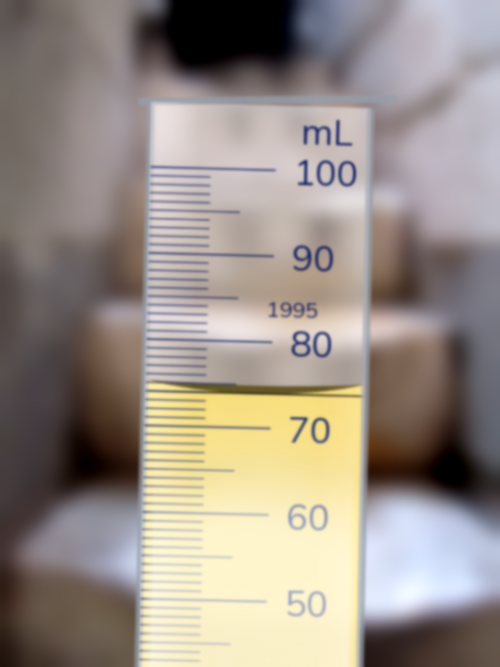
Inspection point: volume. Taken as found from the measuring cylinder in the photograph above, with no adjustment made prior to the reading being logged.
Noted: 74 mL
